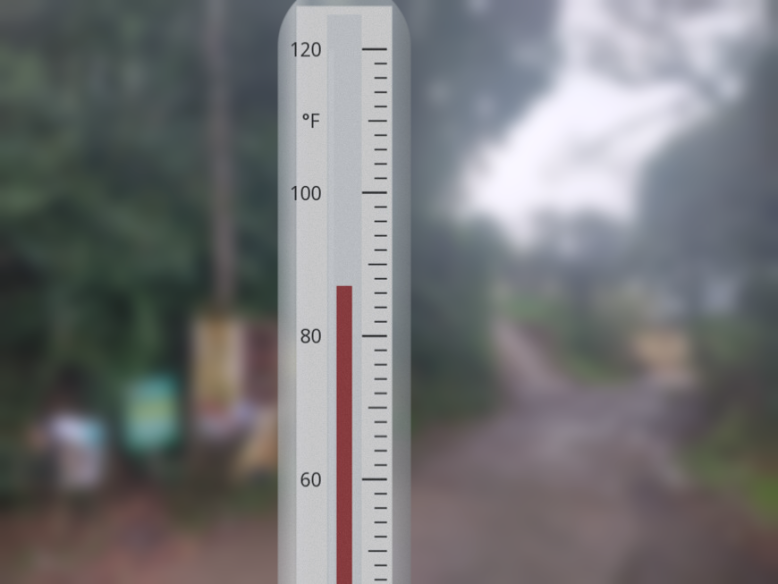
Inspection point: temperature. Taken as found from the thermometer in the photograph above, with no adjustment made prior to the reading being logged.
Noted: 87 °F
